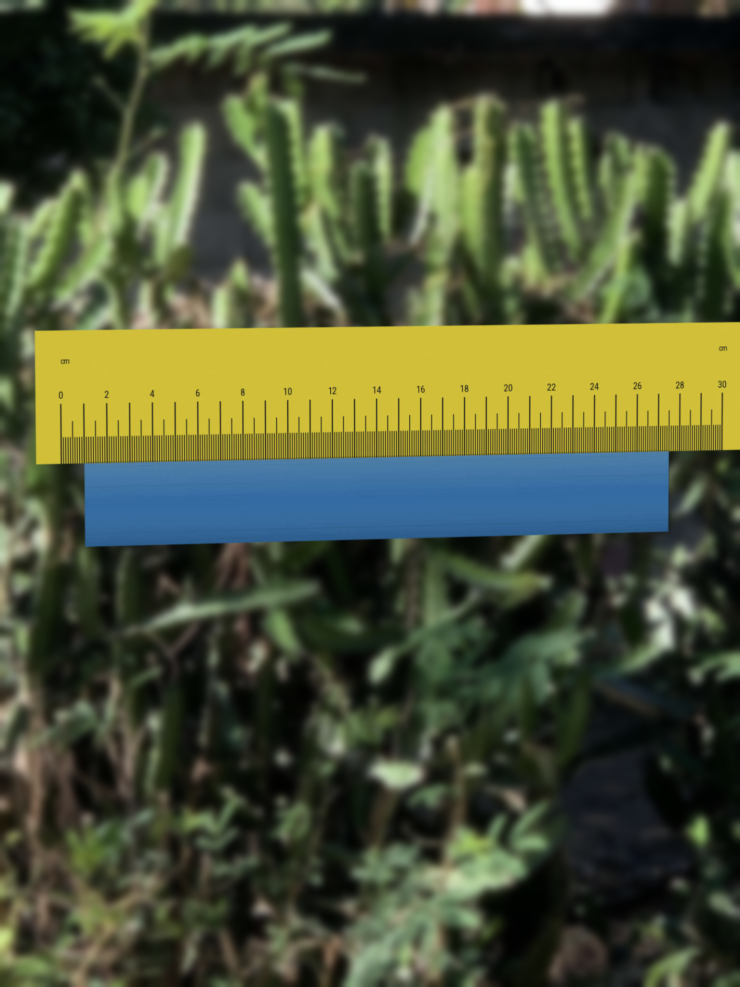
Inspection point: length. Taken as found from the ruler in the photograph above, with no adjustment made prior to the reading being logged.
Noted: 26.5 cm
